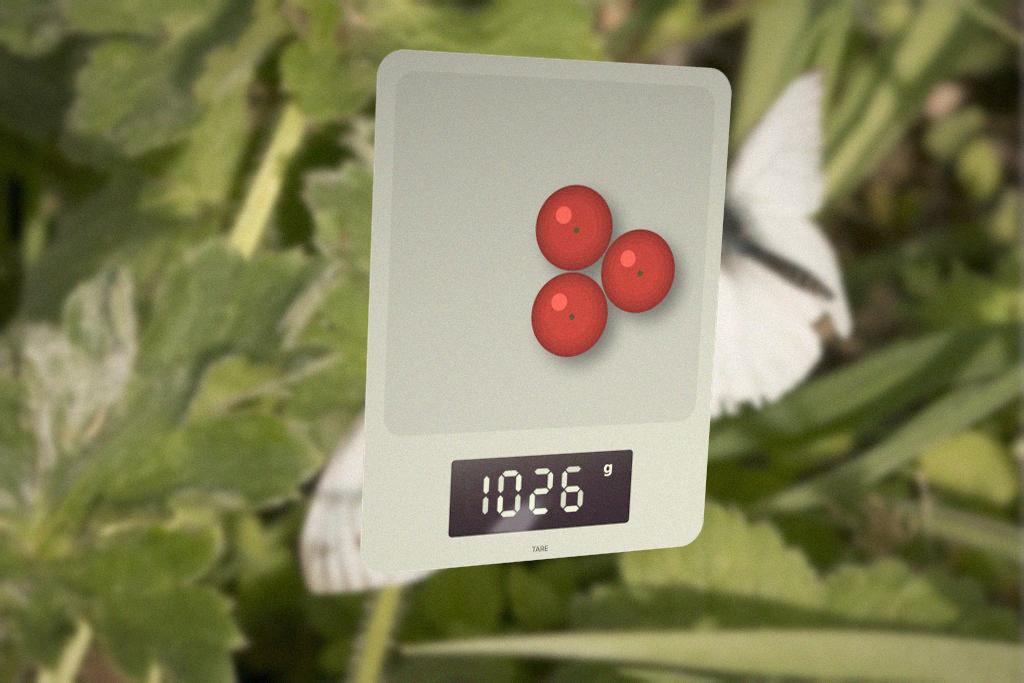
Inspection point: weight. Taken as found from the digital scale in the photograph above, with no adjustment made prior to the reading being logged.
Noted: 1026 g
